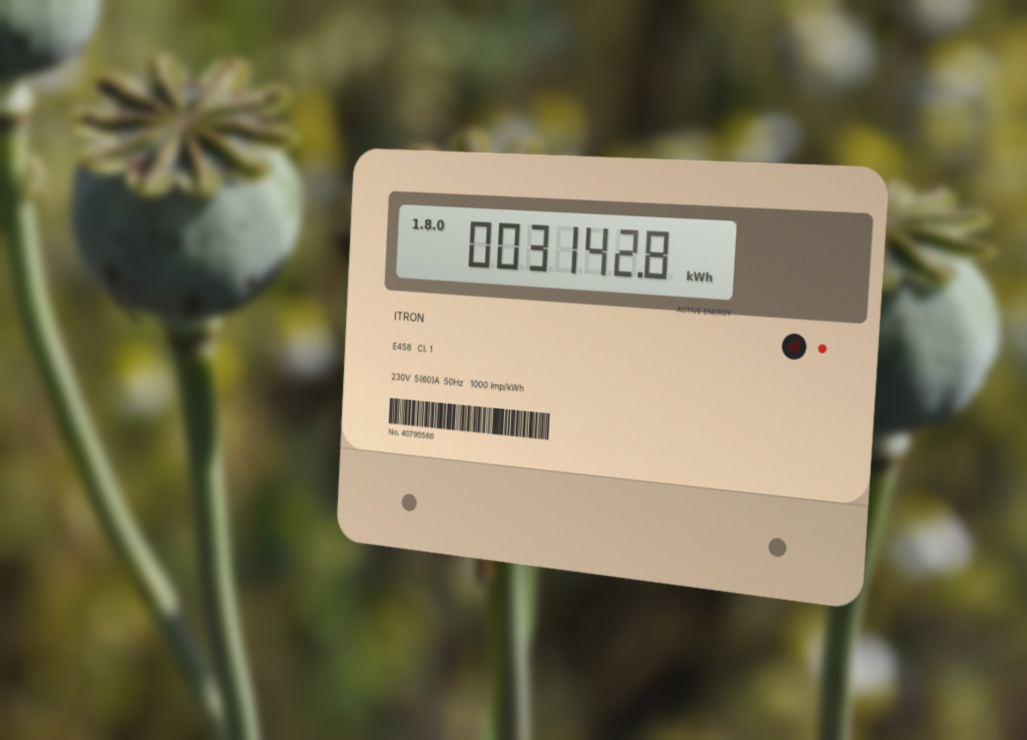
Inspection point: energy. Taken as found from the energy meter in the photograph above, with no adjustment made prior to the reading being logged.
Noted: 3142.8 kWh
